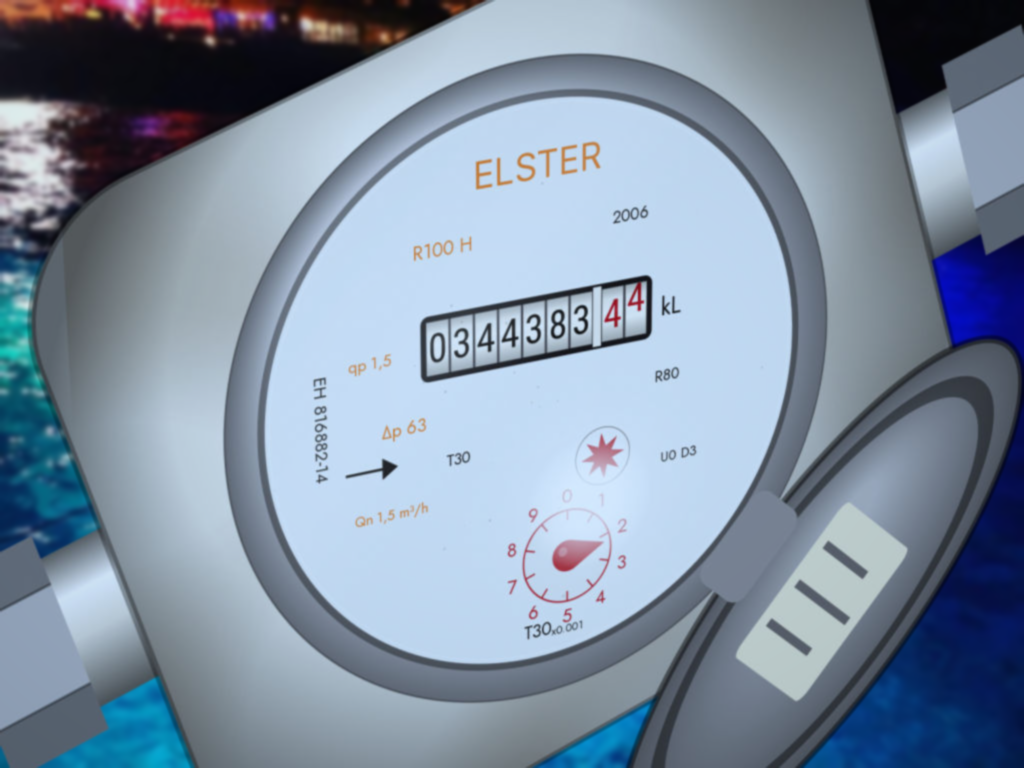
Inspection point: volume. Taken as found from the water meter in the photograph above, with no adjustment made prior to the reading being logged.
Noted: 344383.442 kL
